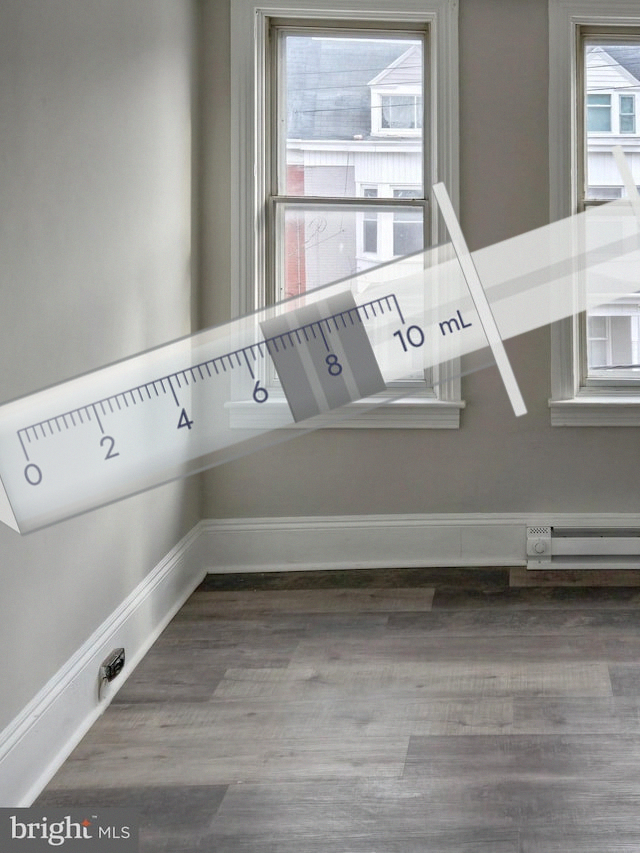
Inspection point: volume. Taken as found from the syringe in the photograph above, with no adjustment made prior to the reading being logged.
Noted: 6.6 mL
